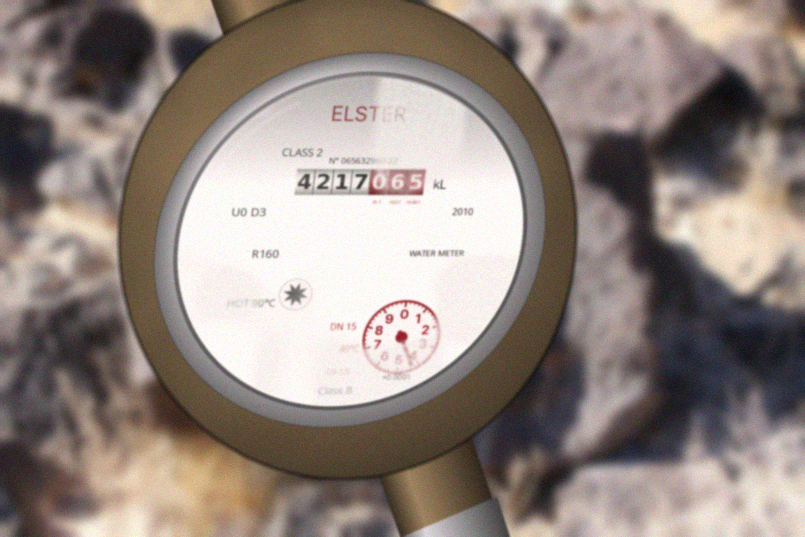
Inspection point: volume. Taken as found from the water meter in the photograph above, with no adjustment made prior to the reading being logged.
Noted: 4217.0654 kL
